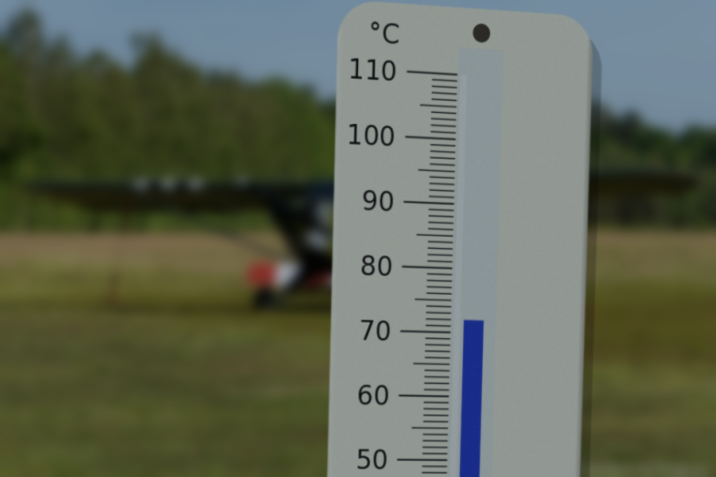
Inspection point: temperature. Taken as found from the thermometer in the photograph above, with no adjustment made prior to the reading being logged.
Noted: 72 °C
